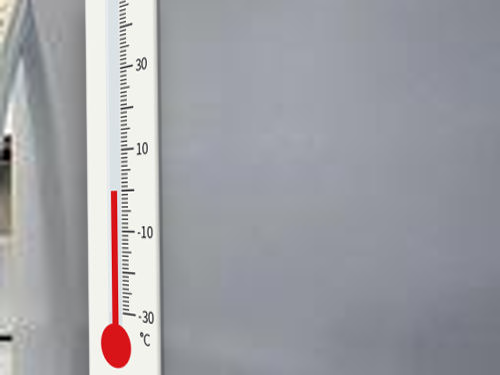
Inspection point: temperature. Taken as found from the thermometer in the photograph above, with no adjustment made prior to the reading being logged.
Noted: 0 °C
